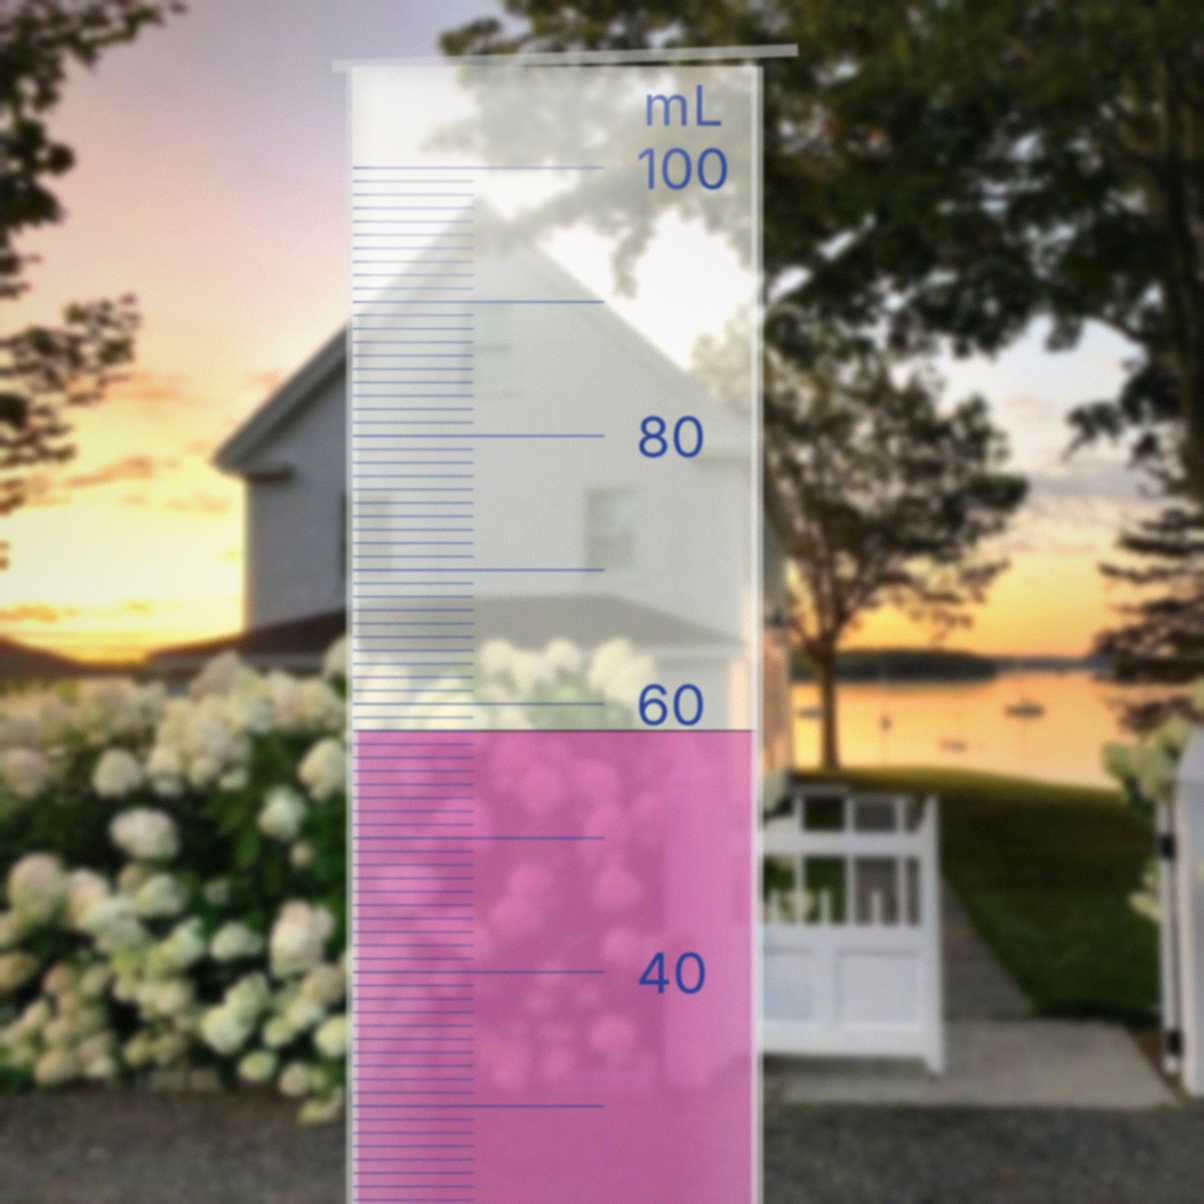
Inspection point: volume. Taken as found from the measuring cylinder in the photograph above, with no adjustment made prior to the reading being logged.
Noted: 58 mL
